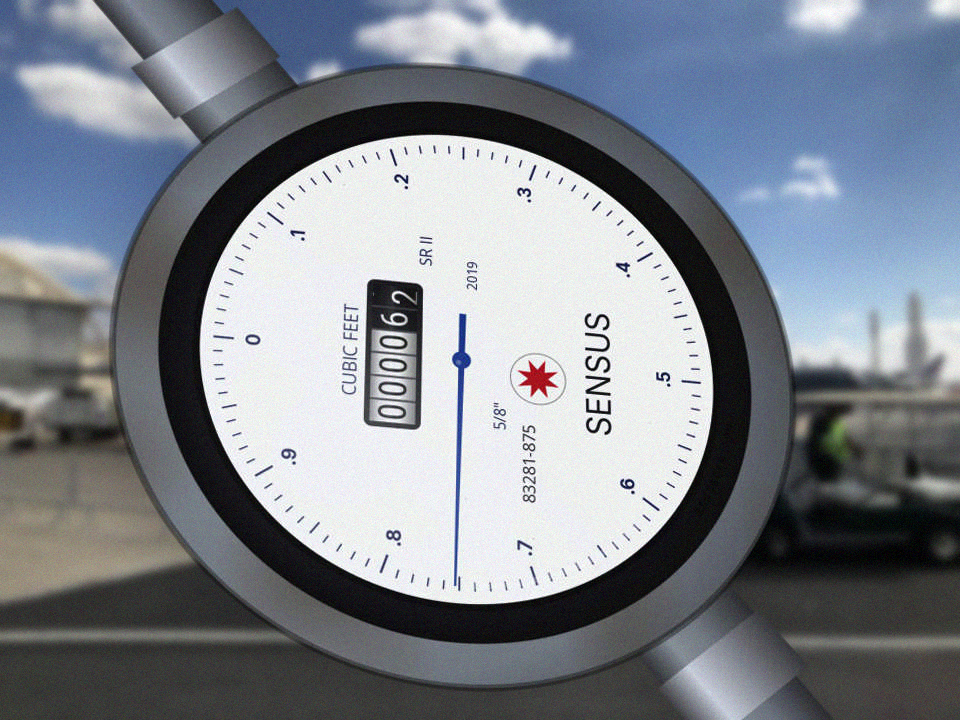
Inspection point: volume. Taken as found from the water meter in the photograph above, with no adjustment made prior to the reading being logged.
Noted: 61.75 ft³
